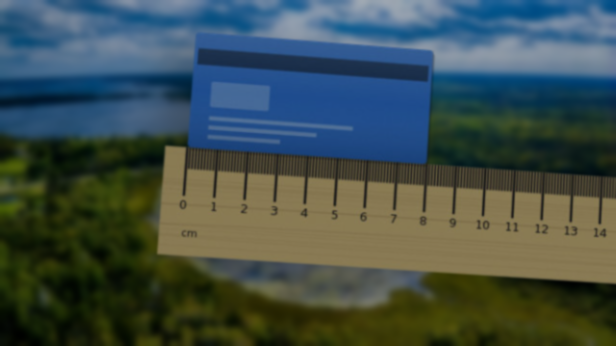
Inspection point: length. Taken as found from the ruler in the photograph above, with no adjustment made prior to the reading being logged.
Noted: 8 cm
